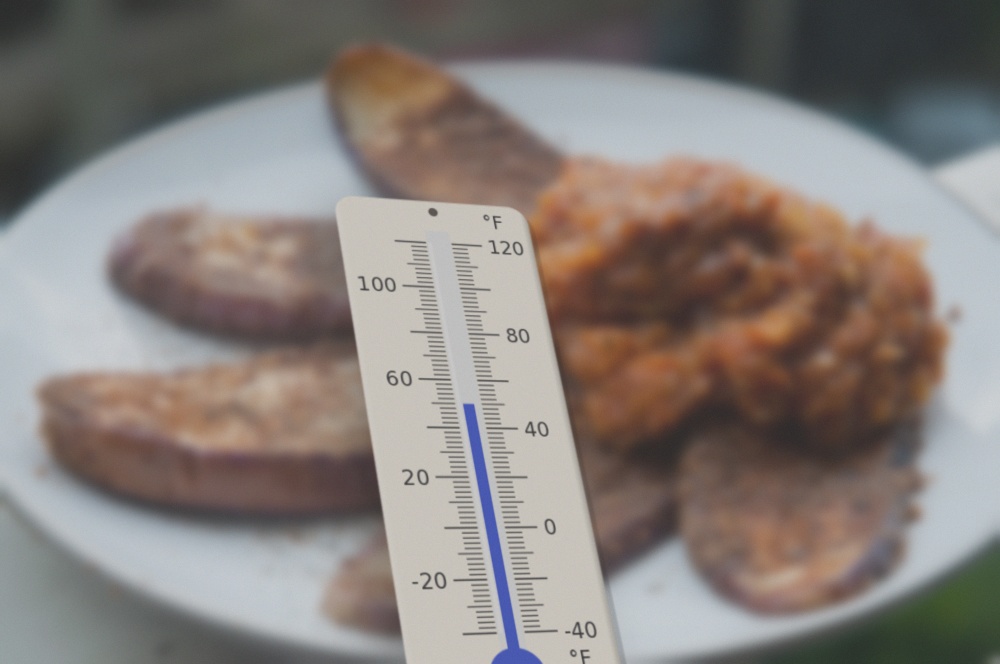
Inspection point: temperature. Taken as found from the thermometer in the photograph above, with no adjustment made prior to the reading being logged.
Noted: 50 °F
